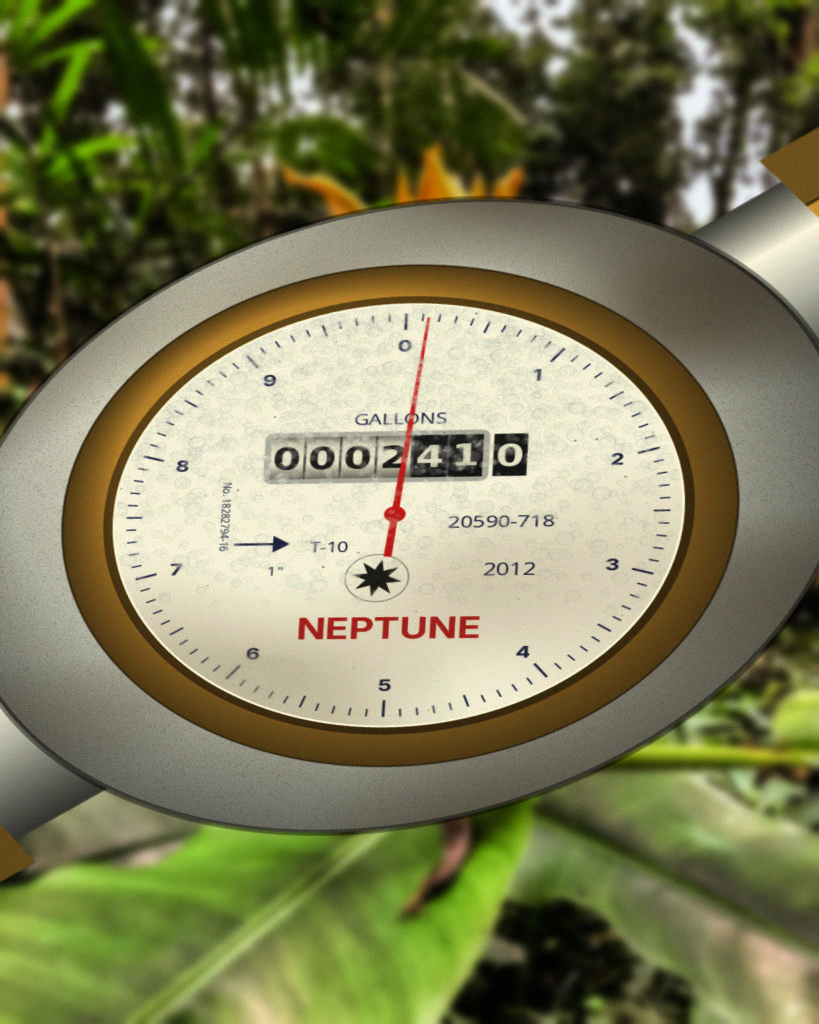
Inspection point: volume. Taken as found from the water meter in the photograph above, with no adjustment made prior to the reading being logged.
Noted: 2410.1 gal
